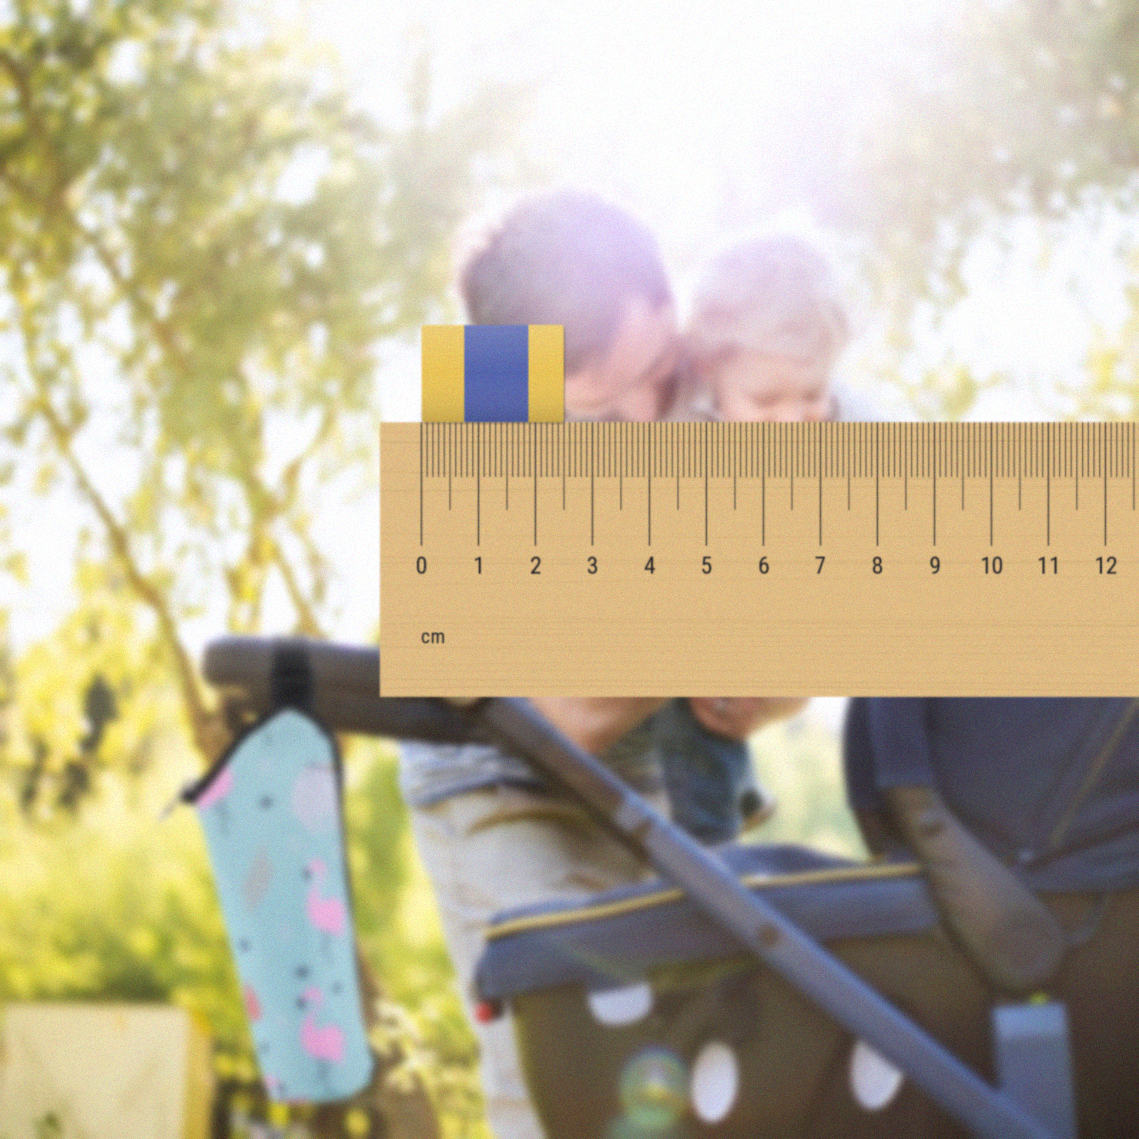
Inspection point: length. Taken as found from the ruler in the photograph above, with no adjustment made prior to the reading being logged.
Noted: 2.5 cm
